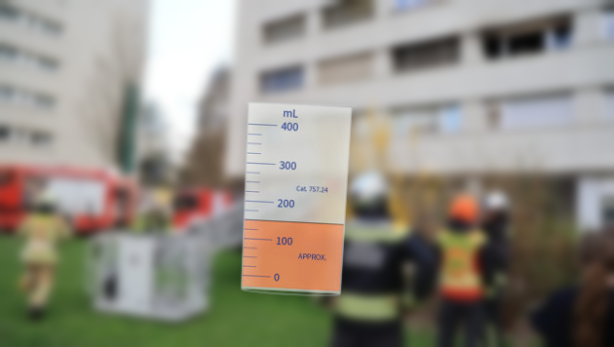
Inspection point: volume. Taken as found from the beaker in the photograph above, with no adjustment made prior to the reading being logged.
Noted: 150 mL
